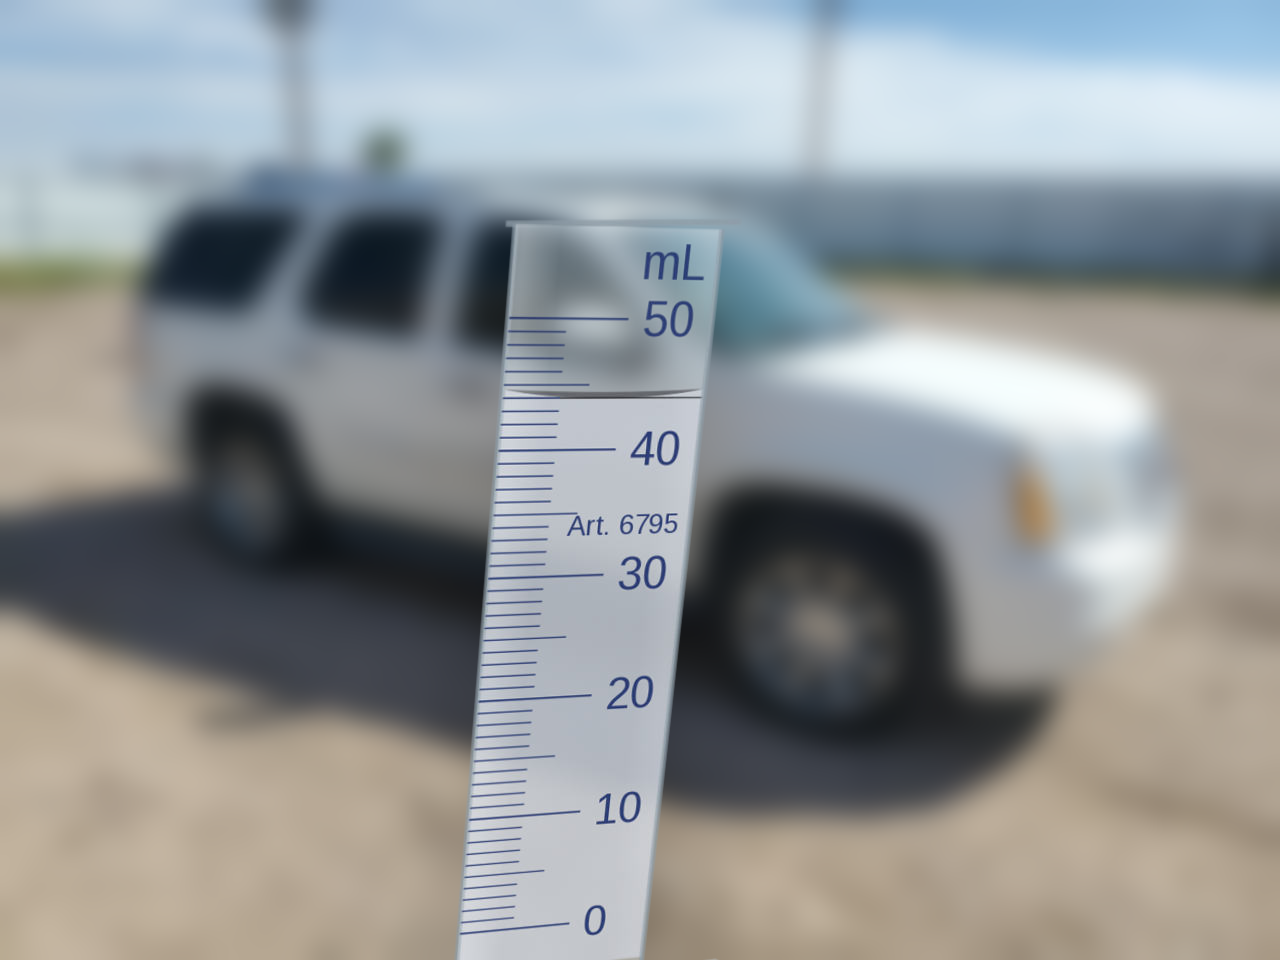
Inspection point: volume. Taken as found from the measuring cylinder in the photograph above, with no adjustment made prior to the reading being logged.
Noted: 44 mL
